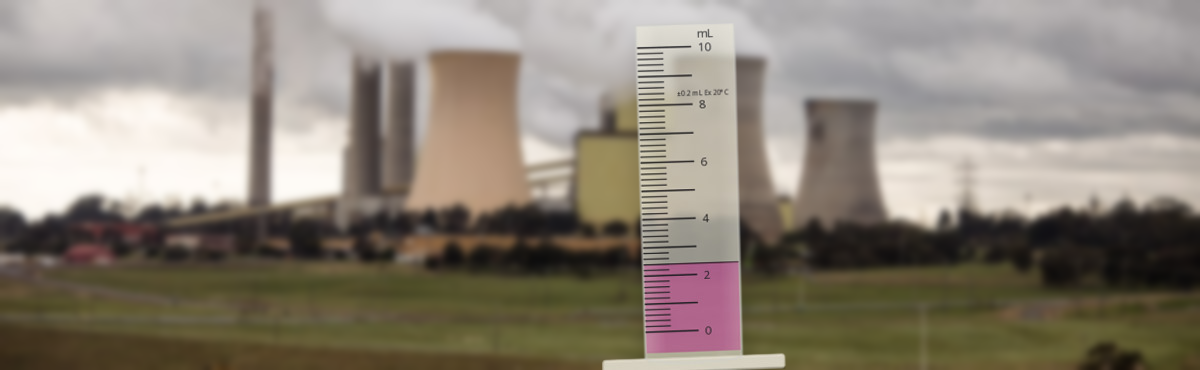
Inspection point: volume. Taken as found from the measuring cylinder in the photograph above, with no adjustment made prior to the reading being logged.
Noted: 2.4 mL
